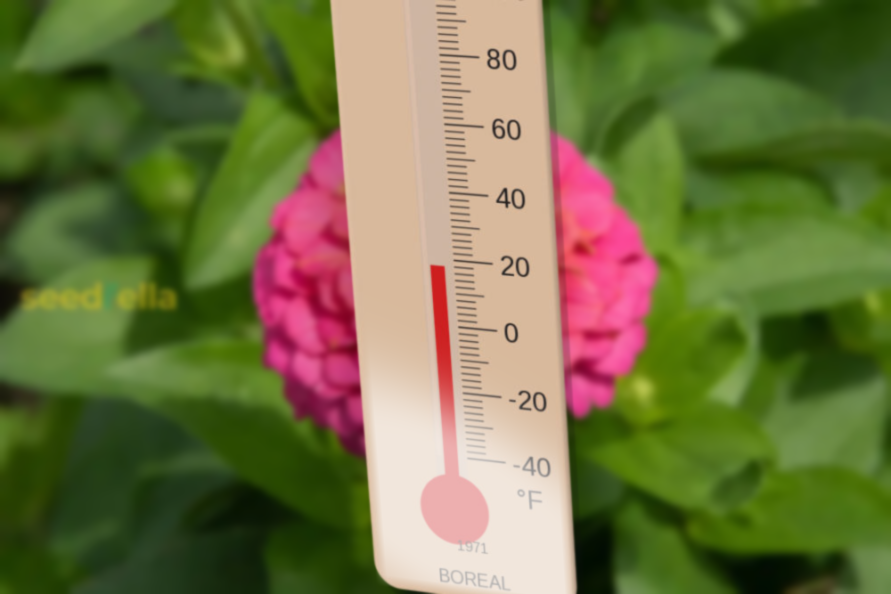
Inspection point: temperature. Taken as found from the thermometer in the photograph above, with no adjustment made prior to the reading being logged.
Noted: 18 °F
